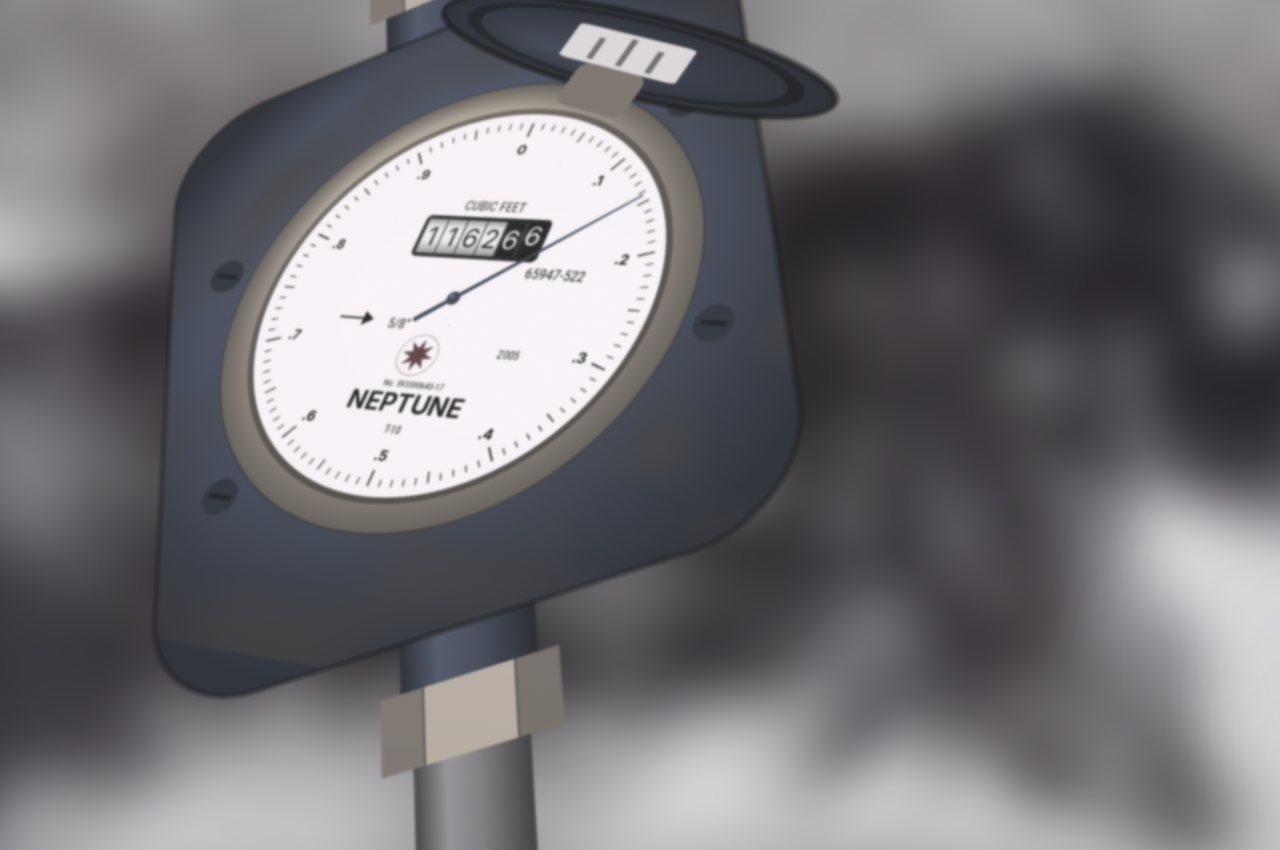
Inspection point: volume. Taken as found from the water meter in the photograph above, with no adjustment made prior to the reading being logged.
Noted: 116266.14 ft³
